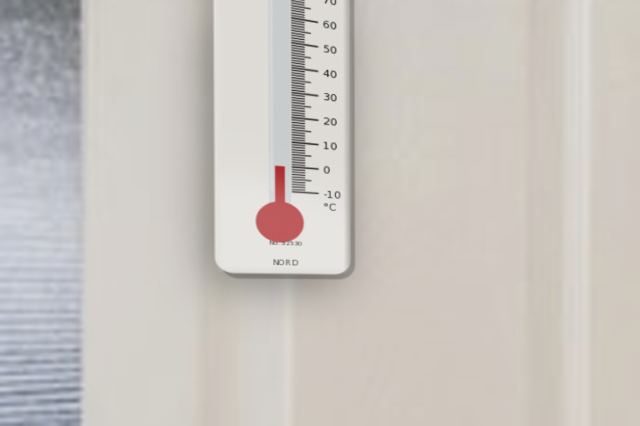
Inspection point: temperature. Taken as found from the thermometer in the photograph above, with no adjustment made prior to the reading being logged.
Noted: 0 °C
